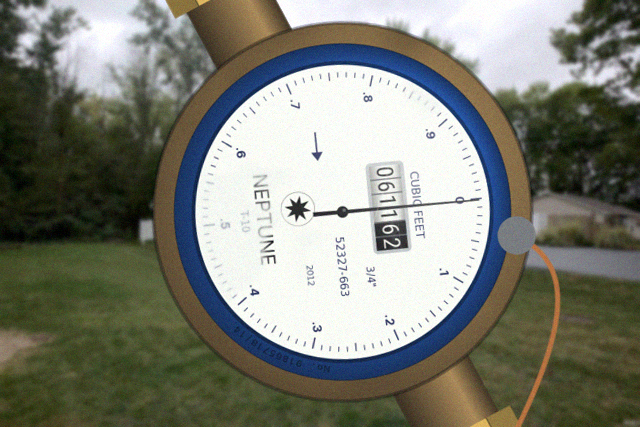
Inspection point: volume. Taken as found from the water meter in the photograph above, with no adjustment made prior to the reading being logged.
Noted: 61162.00 ft³
